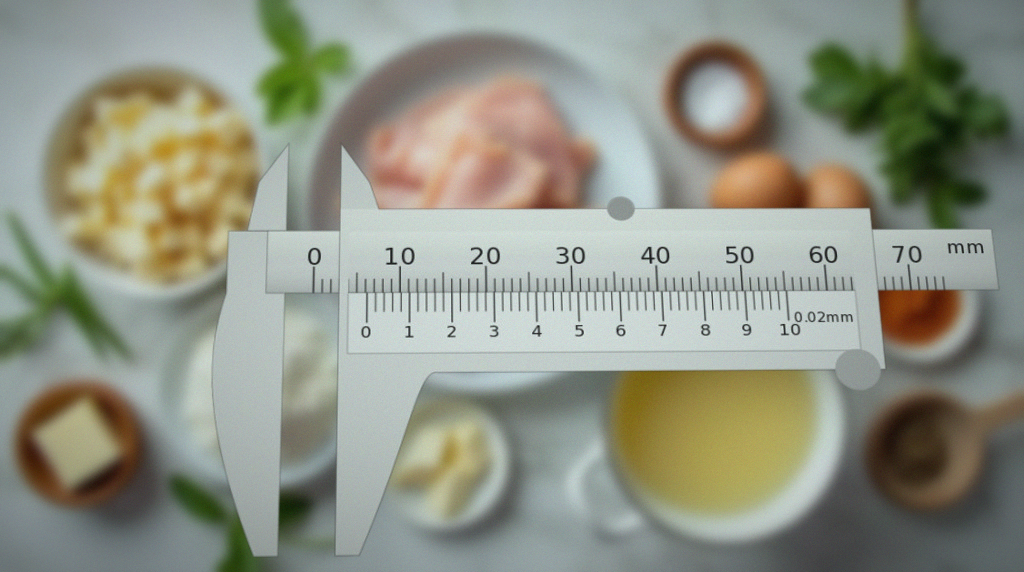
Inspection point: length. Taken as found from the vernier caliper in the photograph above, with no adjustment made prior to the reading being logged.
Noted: 6.2 mm
